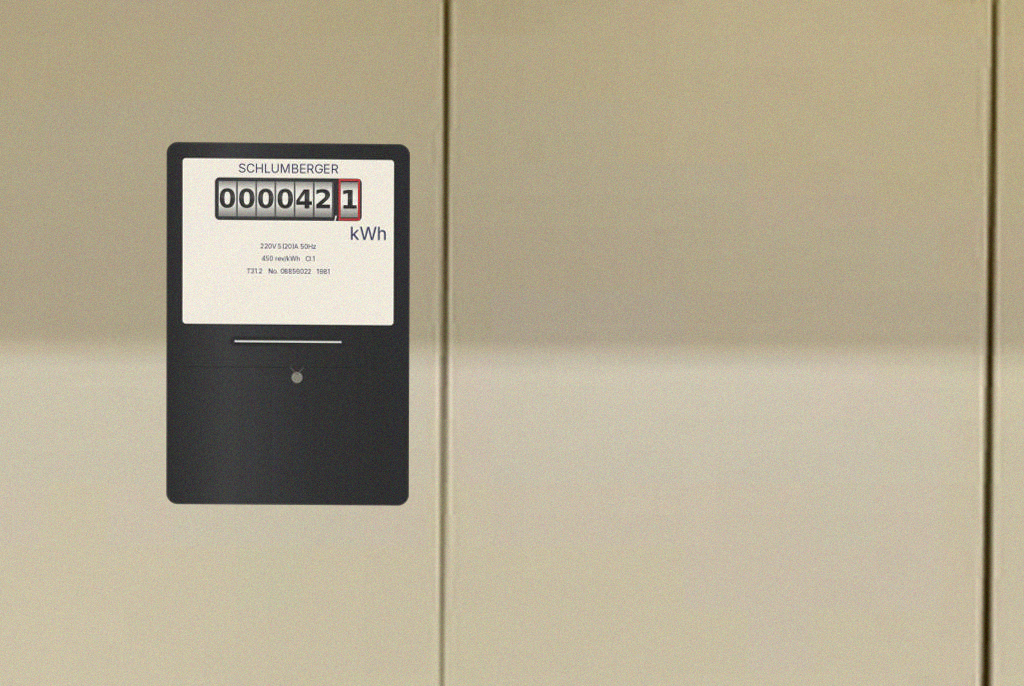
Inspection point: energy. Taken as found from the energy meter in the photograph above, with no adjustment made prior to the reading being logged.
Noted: 42.1 kWh
